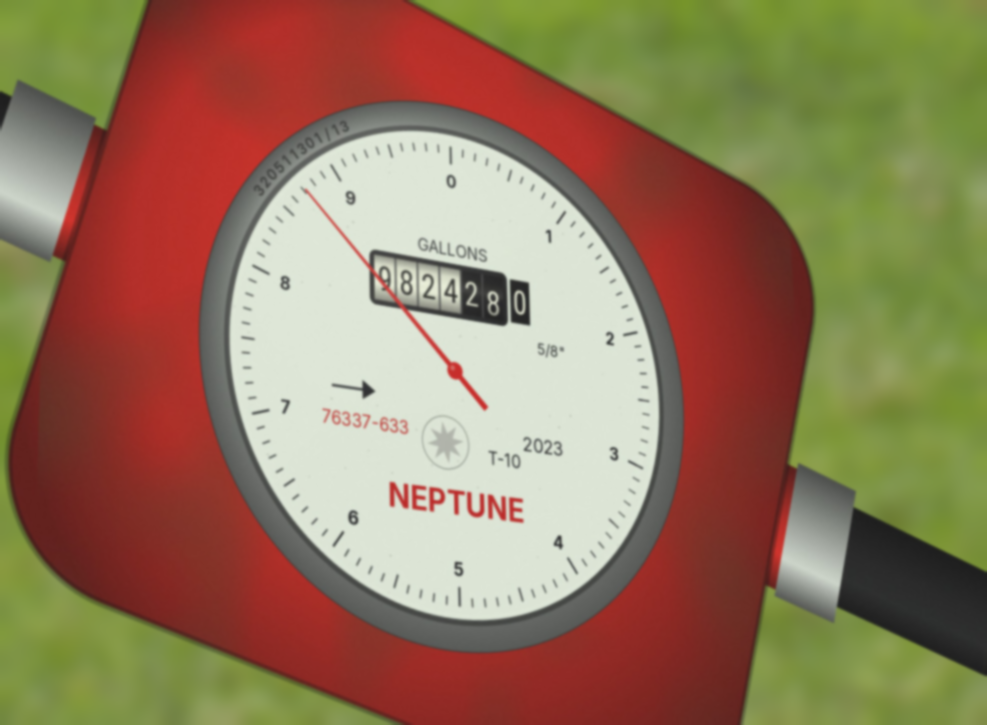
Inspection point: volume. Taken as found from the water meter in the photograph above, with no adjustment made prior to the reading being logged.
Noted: 9824278.7 gal
